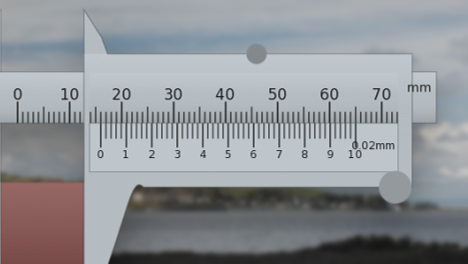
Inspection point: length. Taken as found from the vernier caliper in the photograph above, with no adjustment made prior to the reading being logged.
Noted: 16.0 mm
